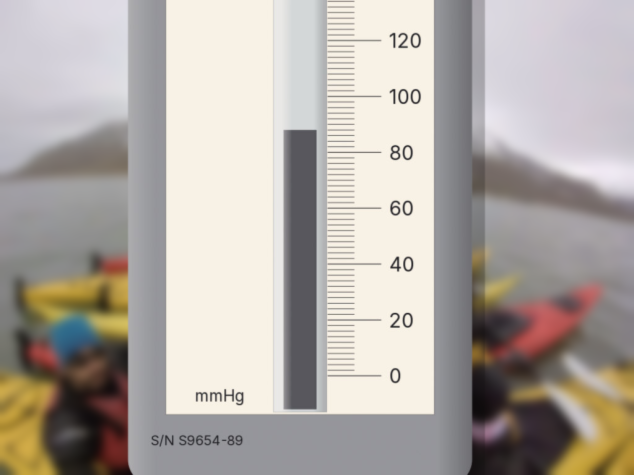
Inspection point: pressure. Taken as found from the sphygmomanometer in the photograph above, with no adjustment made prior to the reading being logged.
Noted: 88 mmHg
